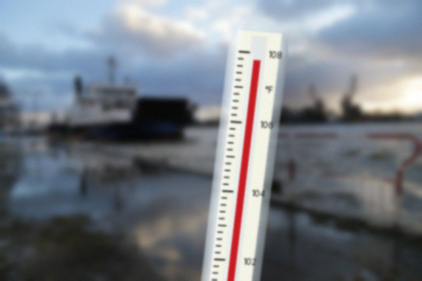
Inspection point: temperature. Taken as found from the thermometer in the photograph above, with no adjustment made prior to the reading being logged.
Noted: 107.8 °F
